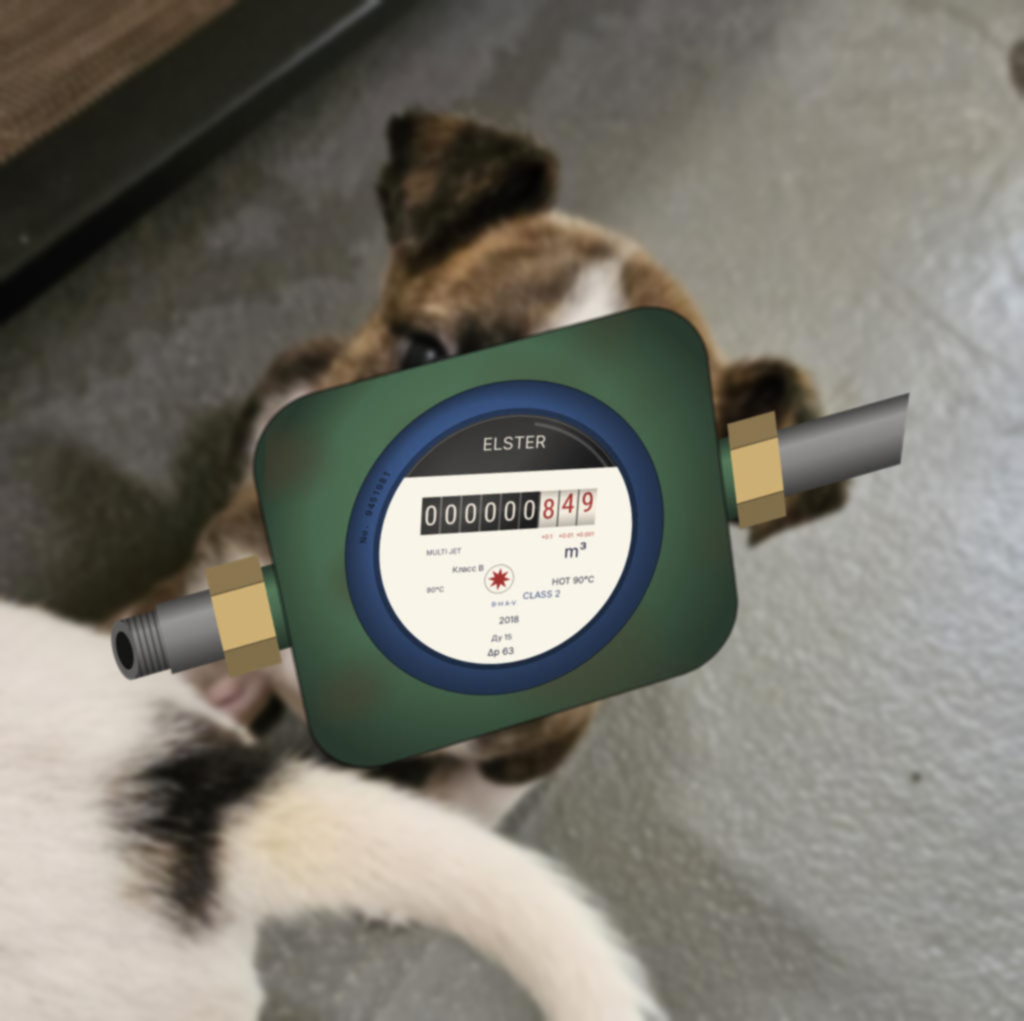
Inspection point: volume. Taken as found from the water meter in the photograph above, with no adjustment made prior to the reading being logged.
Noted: 0.849 m³
